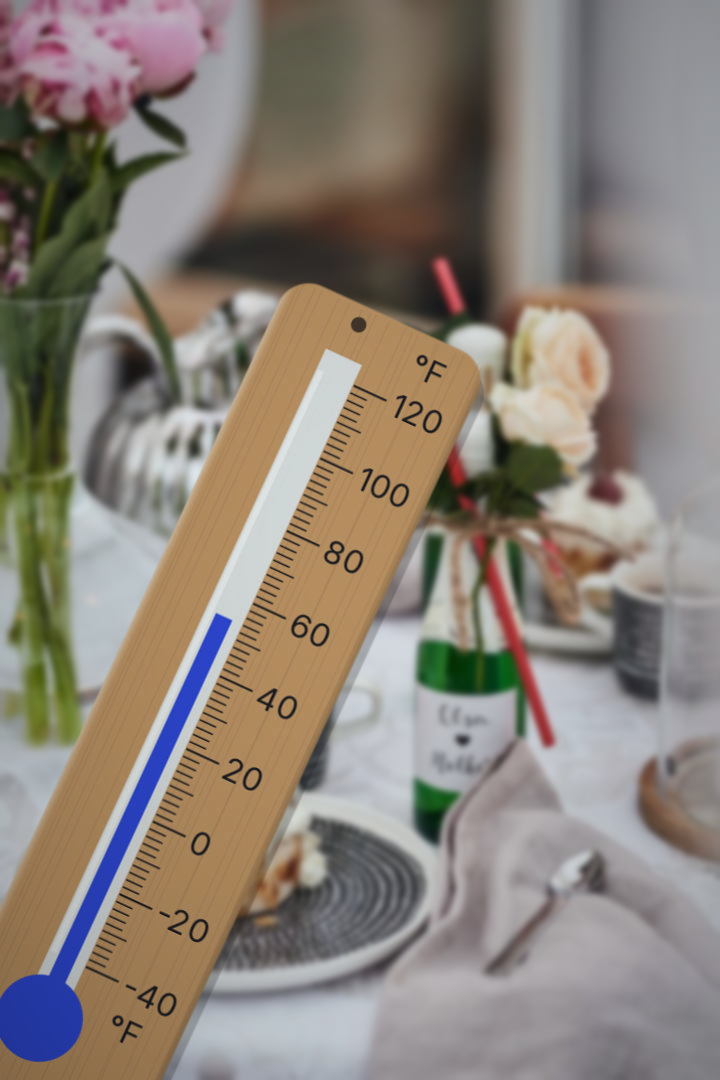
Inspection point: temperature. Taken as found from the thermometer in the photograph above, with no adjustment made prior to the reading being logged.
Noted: 54 °F
